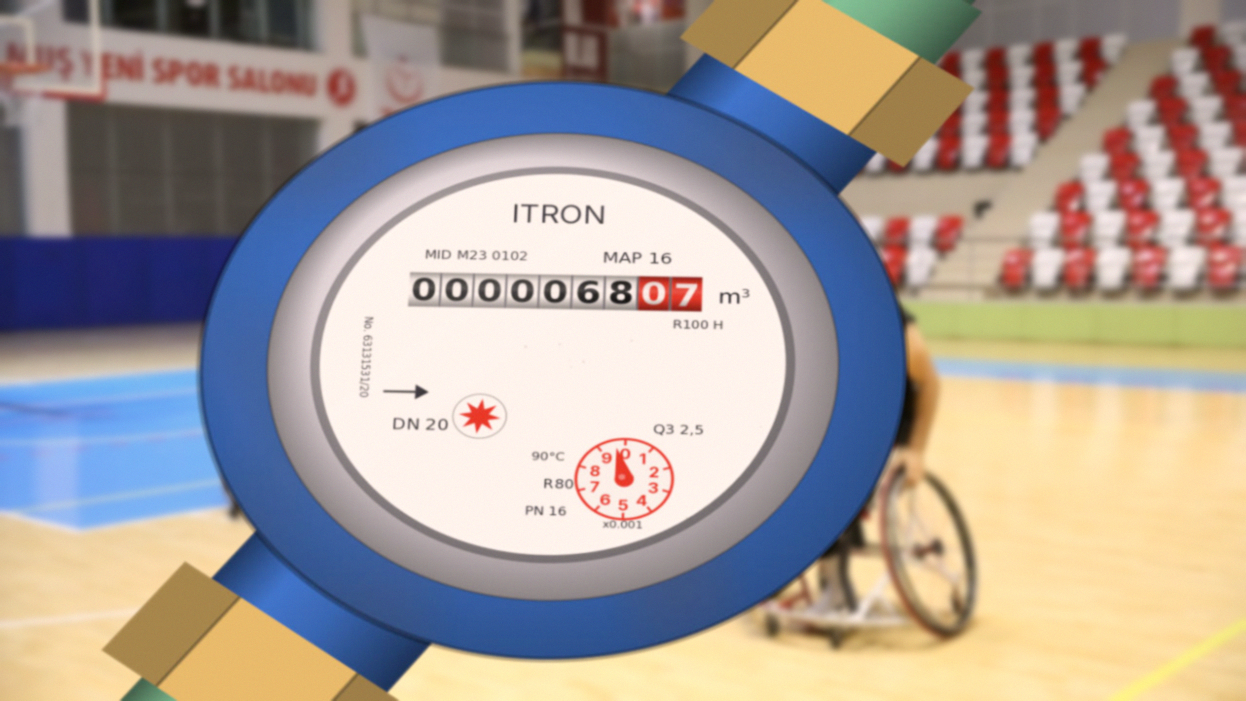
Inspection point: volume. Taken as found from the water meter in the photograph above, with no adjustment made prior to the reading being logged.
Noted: 68.069 m³
